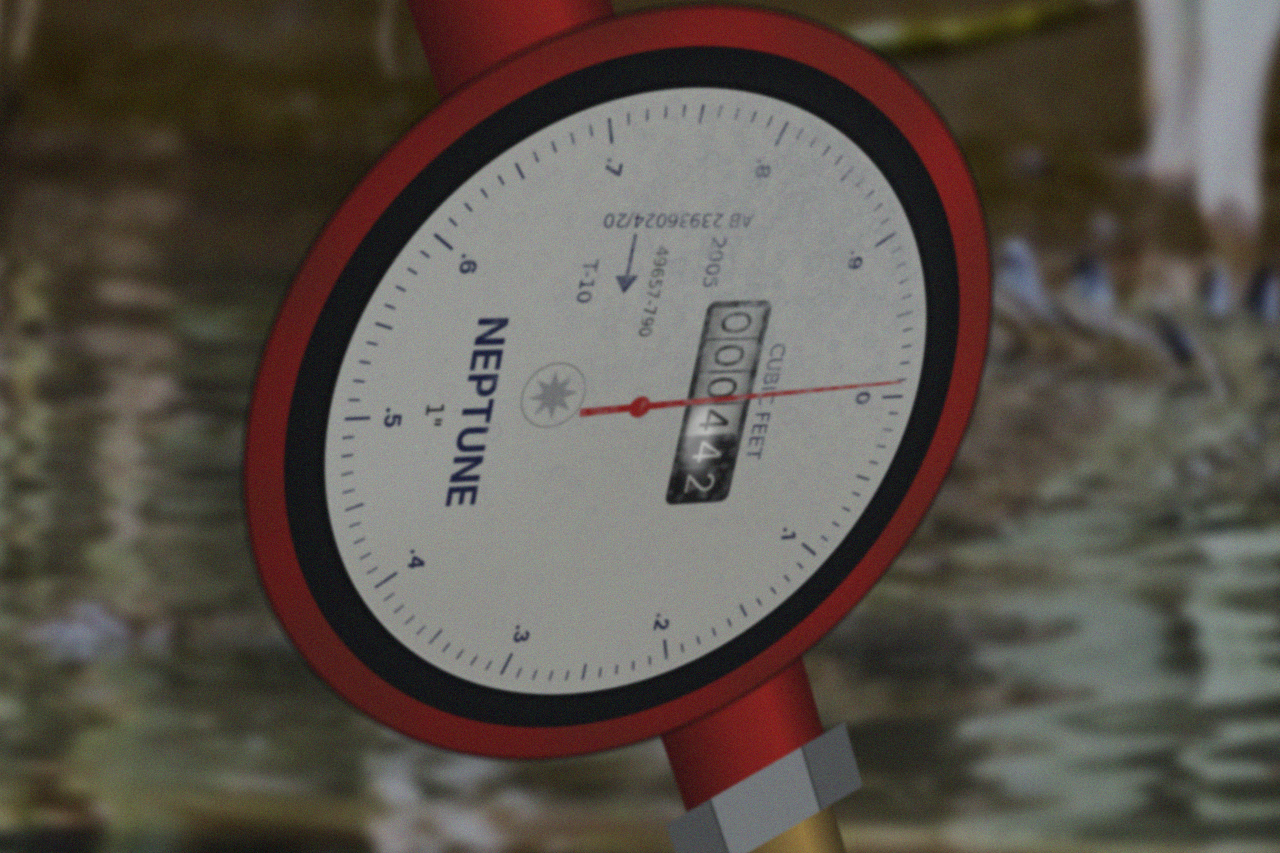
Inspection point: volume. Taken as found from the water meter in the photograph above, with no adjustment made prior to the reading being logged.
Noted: 441.99 ft³
